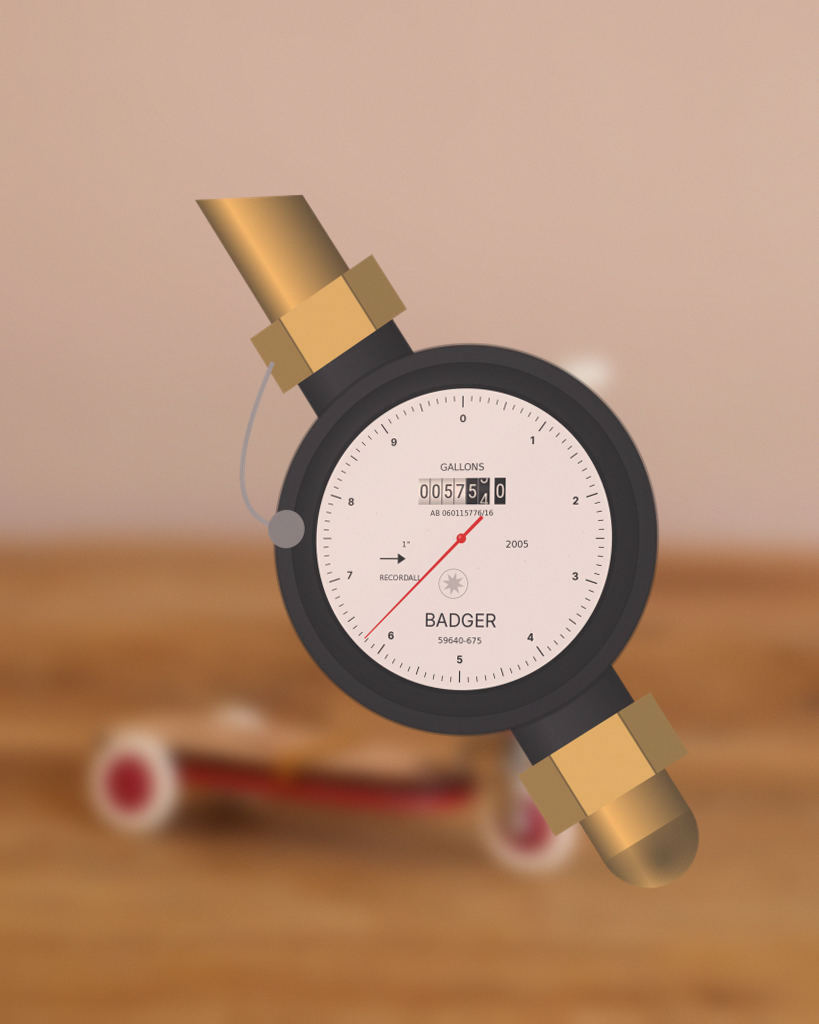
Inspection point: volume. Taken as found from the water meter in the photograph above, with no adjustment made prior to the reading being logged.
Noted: 57536.2 gal
